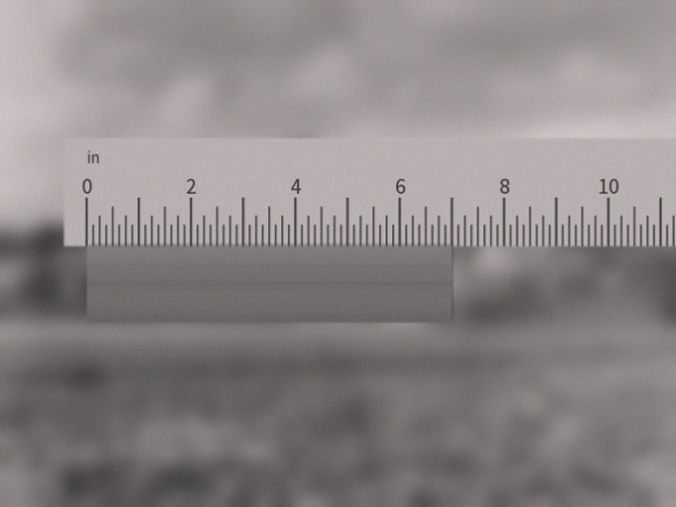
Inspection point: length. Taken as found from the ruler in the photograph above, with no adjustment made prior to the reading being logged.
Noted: 7 in
